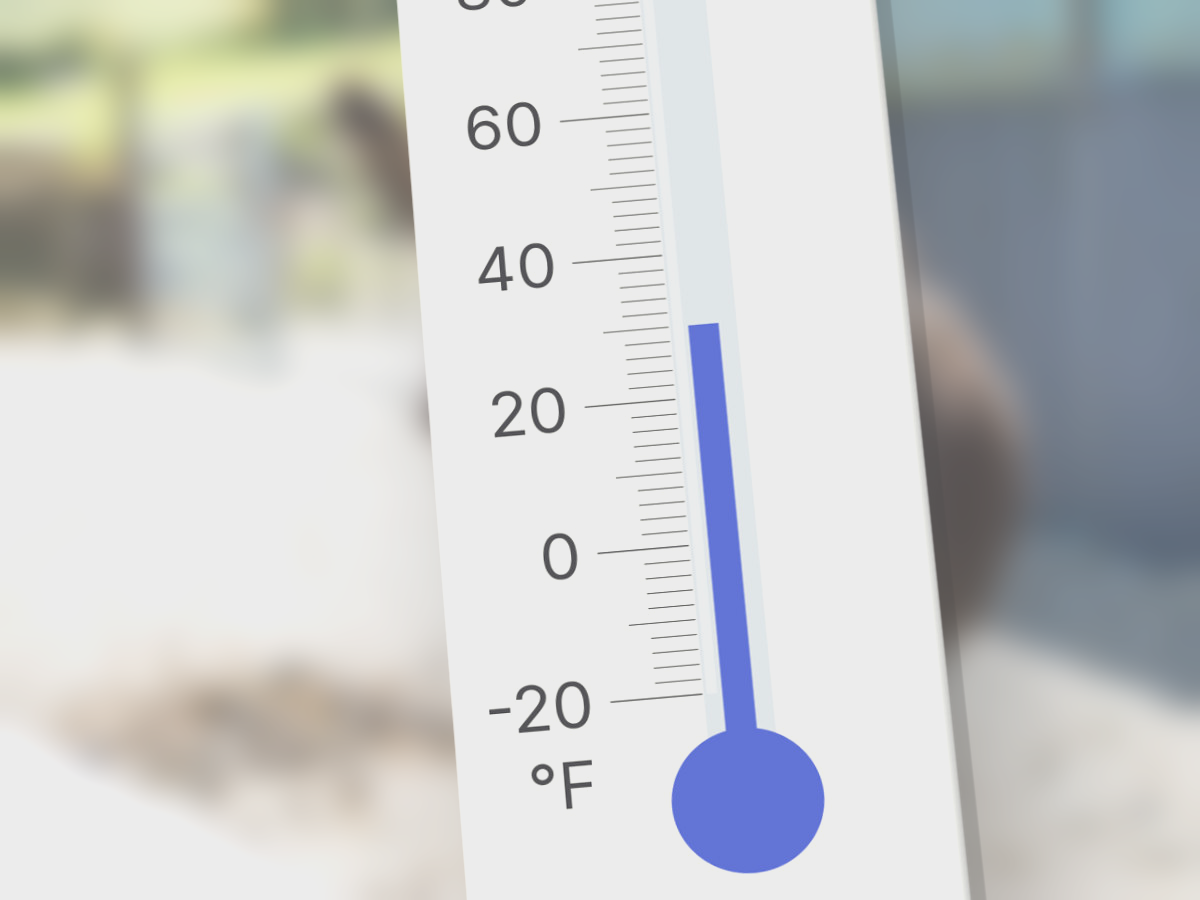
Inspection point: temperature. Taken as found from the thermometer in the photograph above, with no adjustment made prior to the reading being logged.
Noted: 30 °F
